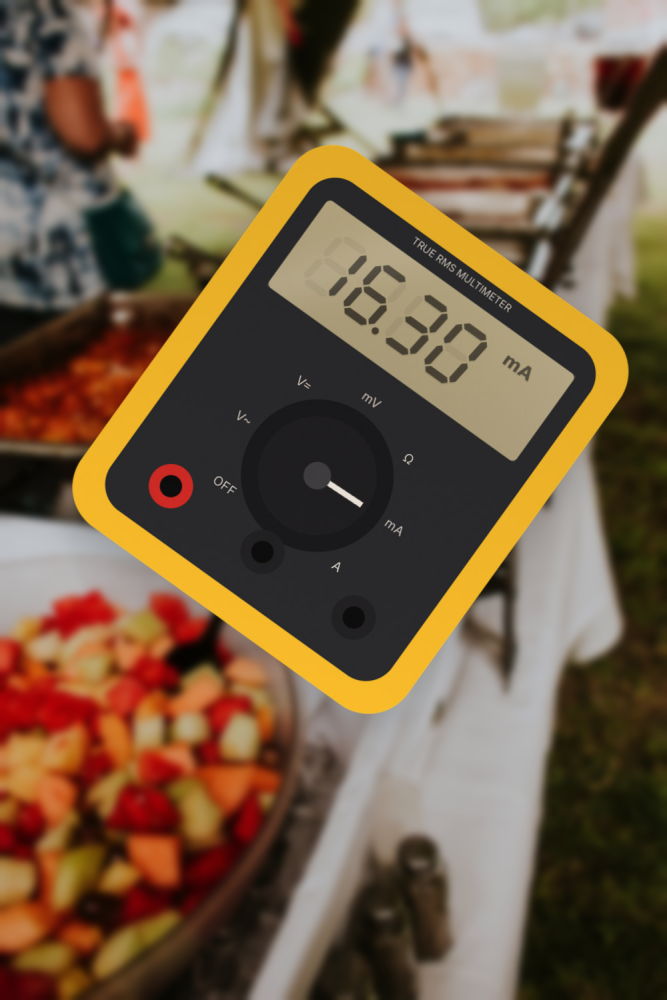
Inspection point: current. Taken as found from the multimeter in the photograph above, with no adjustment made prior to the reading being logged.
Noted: 16.30 mA
